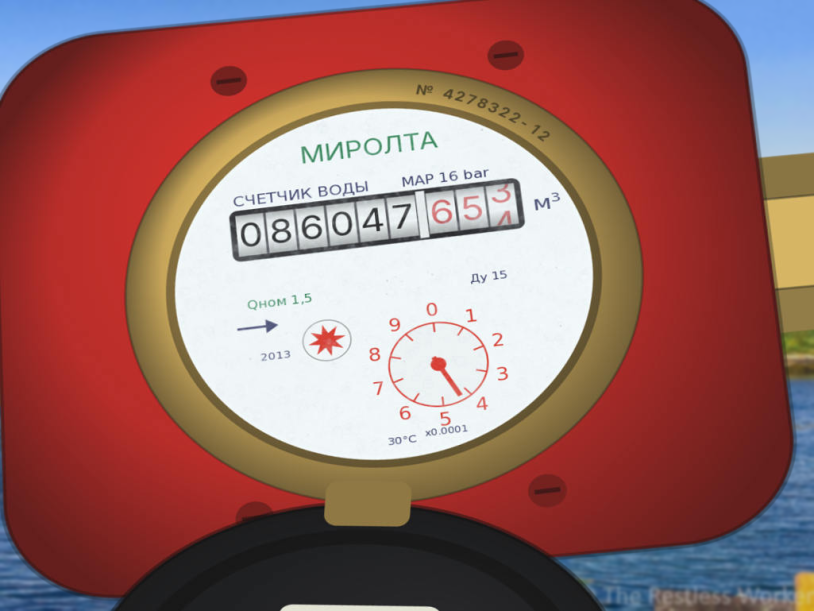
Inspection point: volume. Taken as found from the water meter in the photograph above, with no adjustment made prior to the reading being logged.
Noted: 86047.6534 m³
